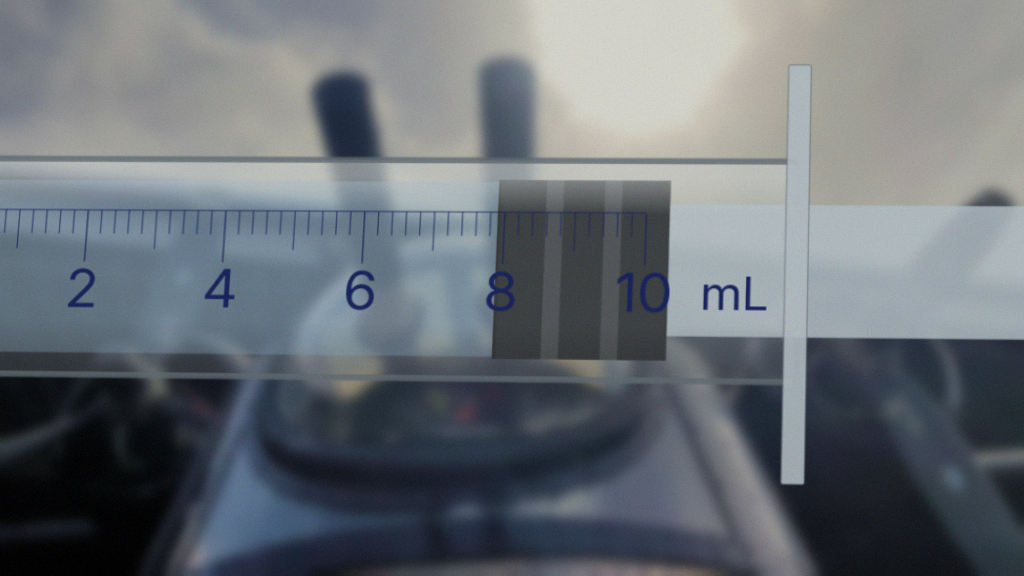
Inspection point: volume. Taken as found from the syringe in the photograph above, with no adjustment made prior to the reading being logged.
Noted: 7.9 mL
